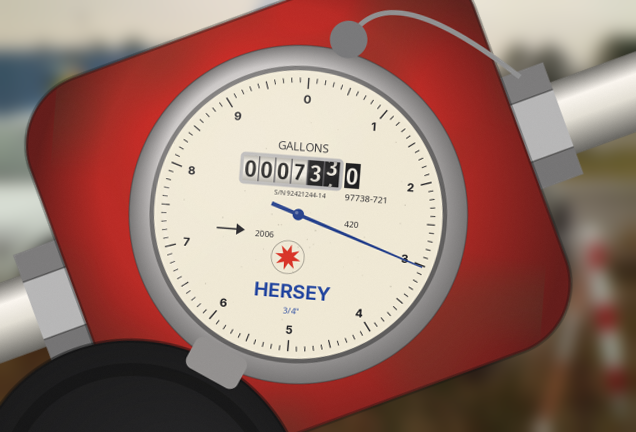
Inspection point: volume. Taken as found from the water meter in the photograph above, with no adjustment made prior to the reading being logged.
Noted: 7333.0 gal
